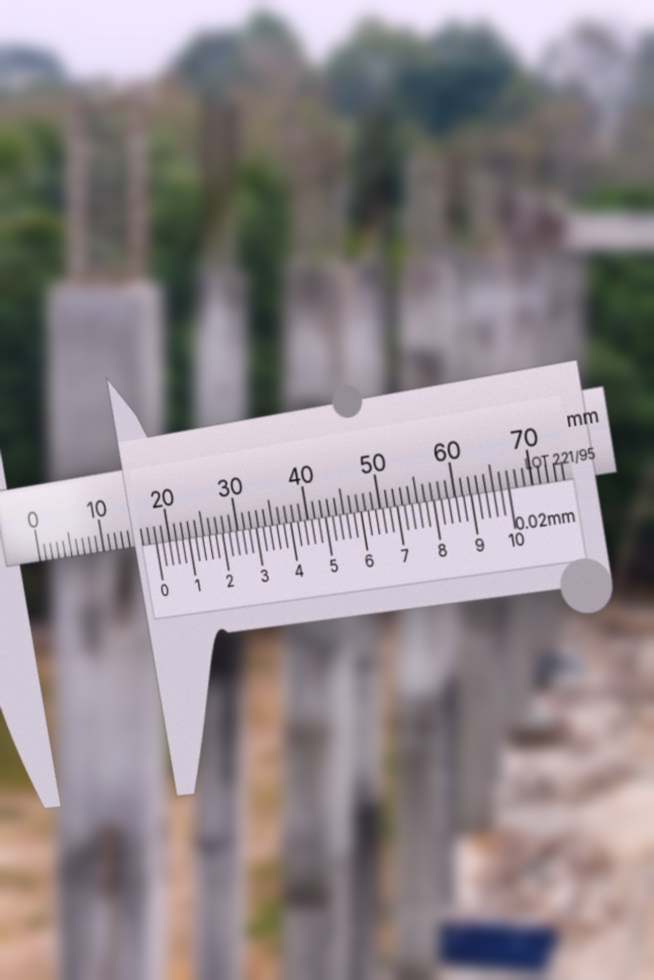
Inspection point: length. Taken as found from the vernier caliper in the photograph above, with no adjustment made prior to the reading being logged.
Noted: 18.0 mm
